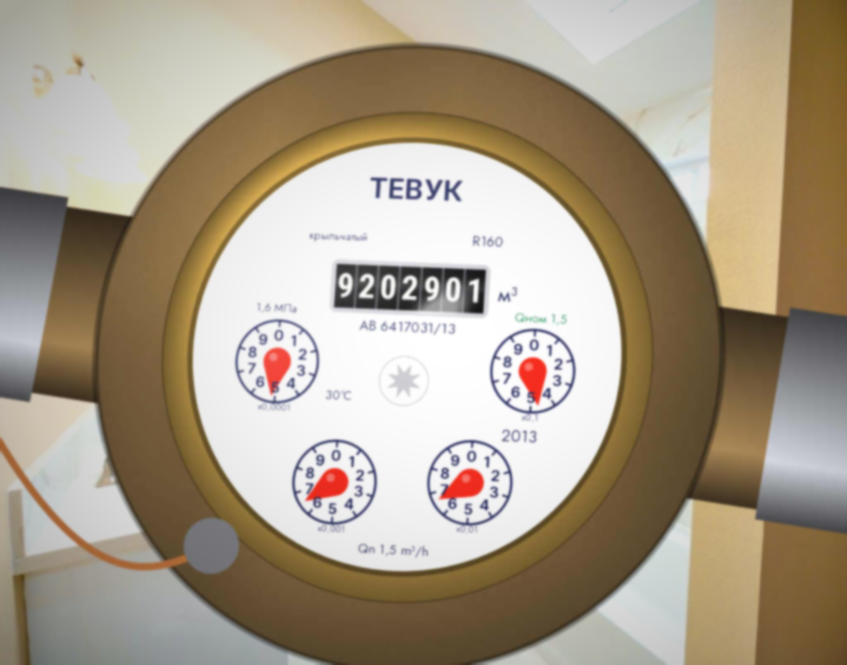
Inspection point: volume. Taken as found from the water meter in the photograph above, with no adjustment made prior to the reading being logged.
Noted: 9202901.4665 m³
